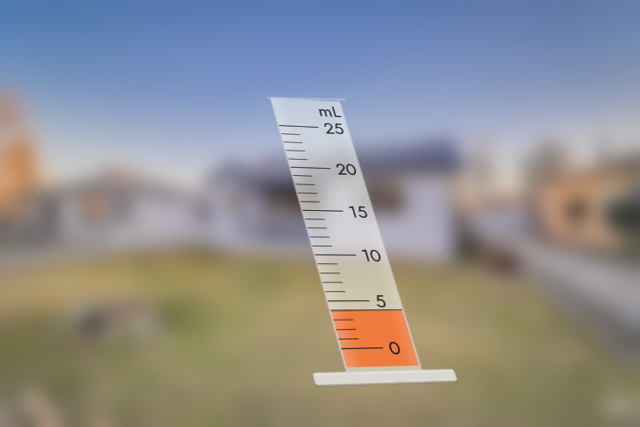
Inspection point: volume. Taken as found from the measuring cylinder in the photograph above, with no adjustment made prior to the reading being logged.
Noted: 4 mL
